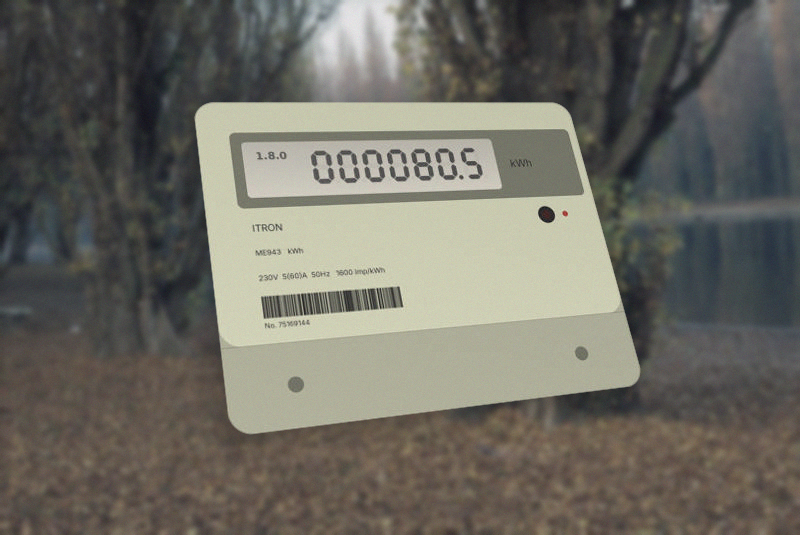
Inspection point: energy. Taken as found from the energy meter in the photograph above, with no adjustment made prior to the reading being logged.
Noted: 80.5 kWh
